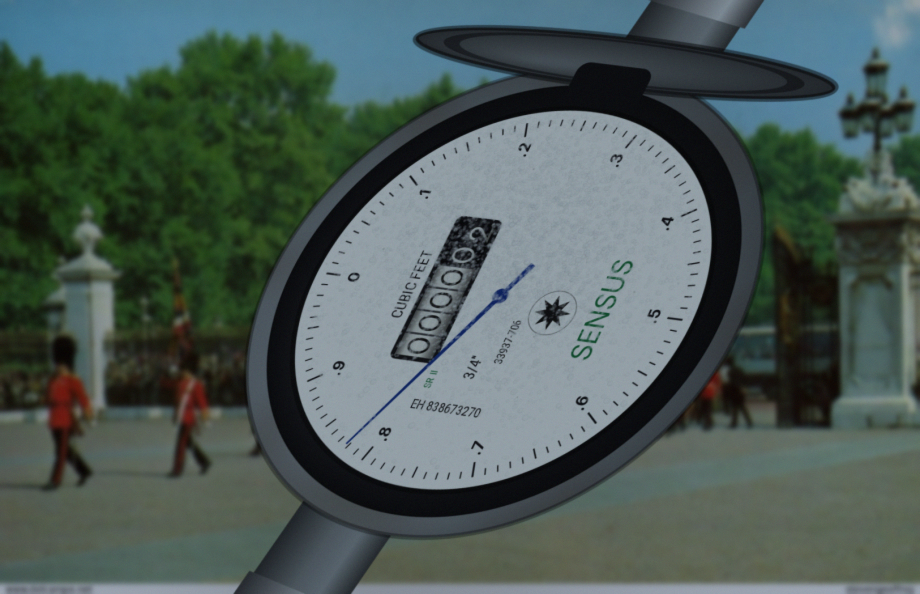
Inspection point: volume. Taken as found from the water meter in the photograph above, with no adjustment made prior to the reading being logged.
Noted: 1.82 ft³
